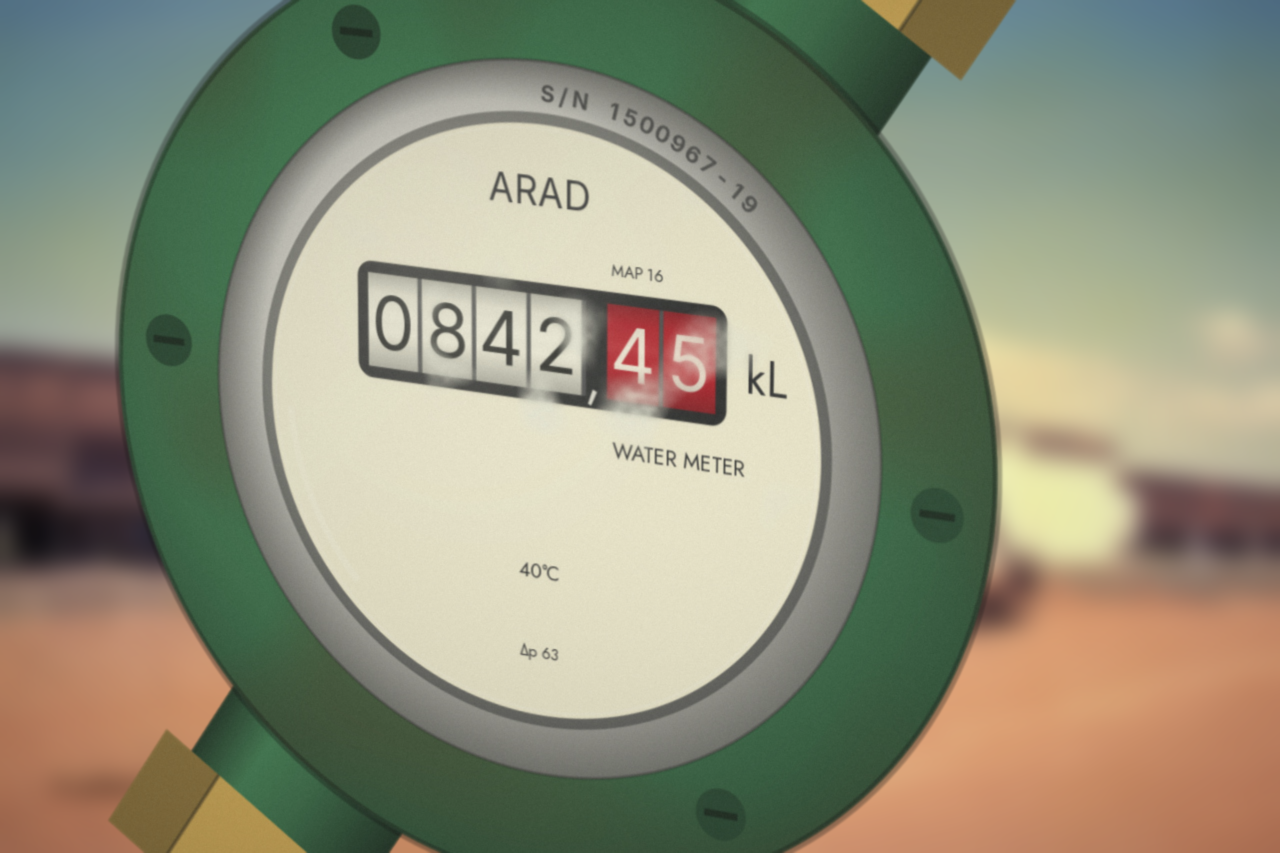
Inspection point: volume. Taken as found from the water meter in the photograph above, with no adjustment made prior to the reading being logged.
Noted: 842.45 kL
